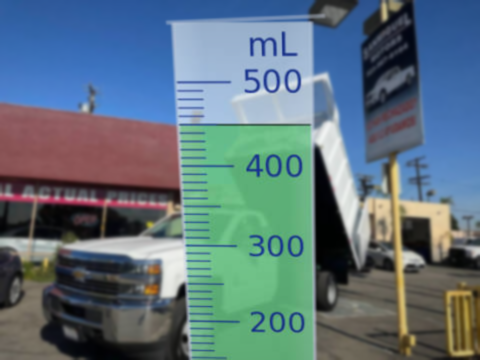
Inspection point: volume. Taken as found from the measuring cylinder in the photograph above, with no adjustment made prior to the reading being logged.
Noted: 450 mL
